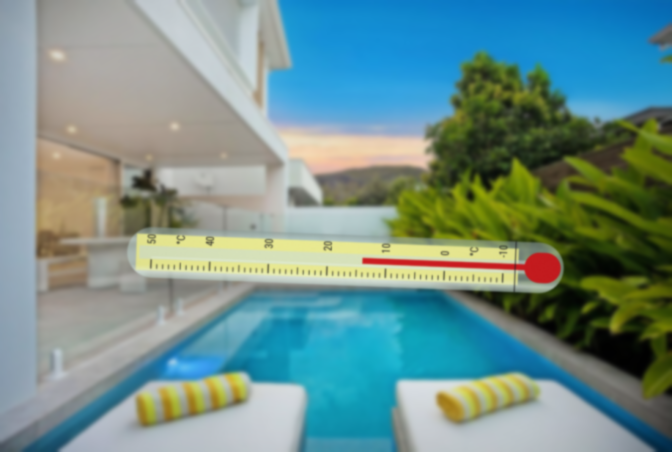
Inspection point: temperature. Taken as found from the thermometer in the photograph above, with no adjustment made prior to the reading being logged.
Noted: 14 °C
